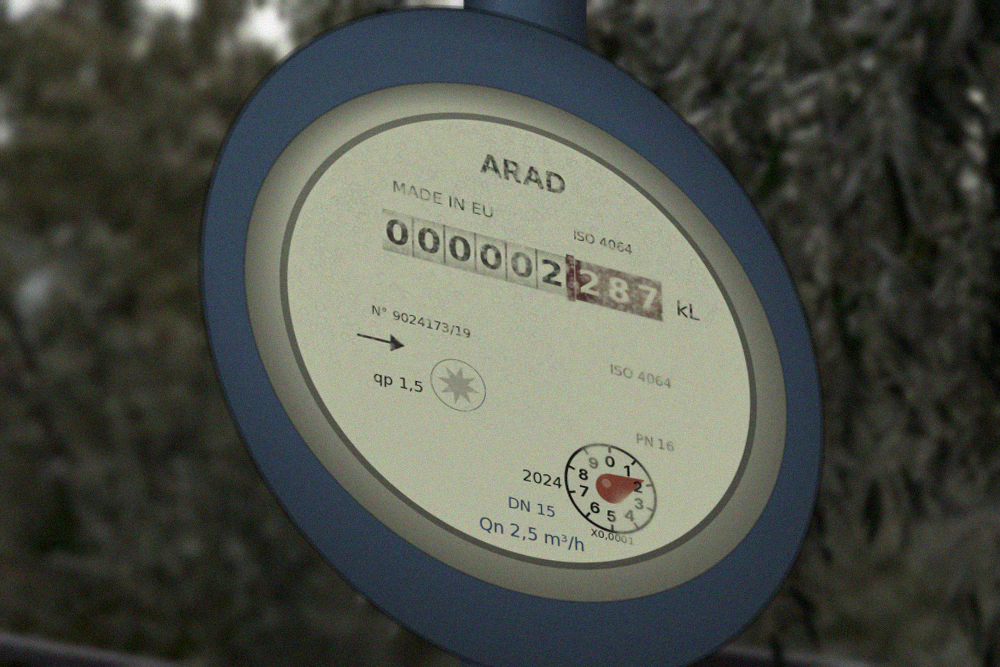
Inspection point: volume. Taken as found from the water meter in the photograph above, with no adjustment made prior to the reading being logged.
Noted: 2.2871 kL
